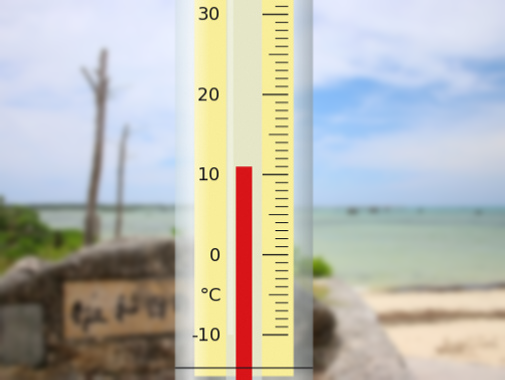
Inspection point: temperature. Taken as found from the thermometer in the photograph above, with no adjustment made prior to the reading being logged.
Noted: 11 °C
